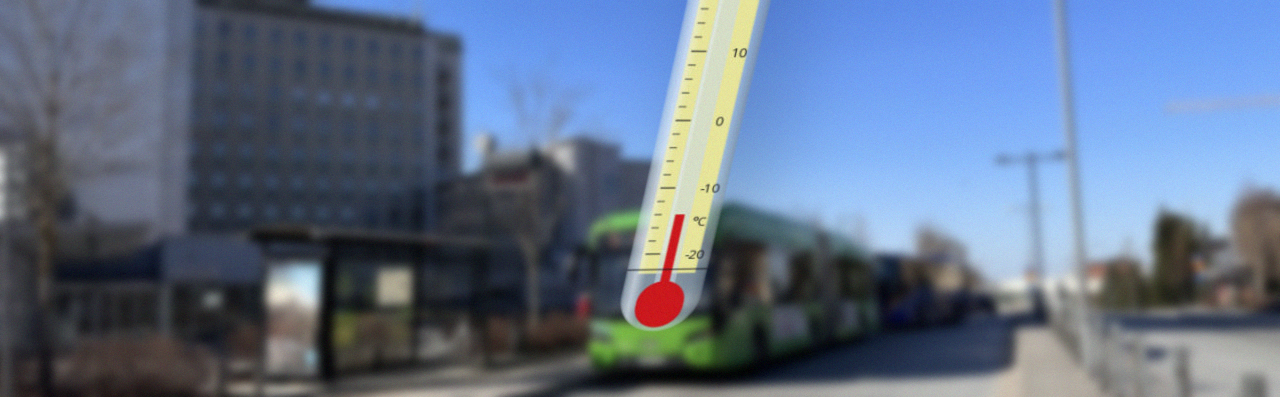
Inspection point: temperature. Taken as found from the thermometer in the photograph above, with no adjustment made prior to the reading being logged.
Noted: -14 °C
